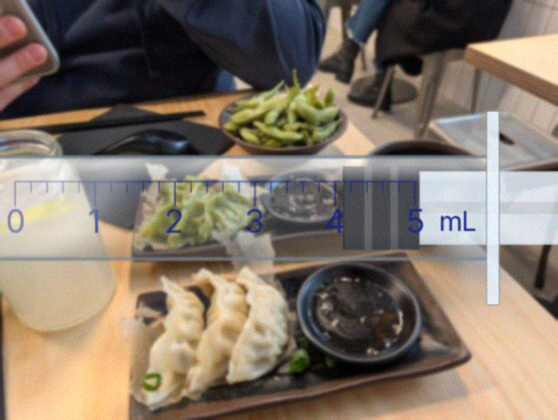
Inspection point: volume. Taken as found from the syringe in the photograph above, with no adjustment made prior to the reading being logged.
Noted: 4.1 mL
